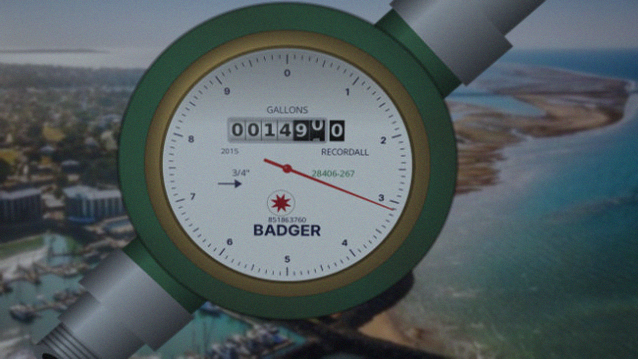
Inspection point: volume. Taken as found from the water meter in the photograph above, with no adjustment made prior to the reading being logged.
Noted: 14903.1 gal
